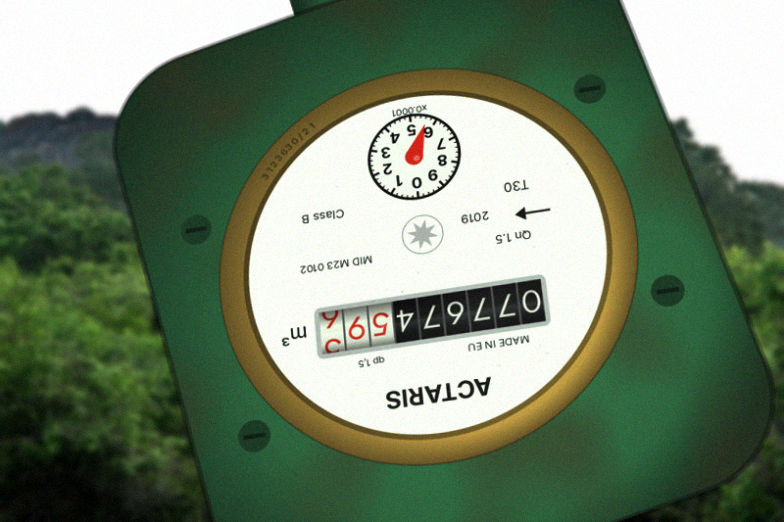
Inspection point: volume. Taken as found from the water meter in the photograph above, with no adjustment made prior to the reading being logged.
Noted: 77674.5955 m³
